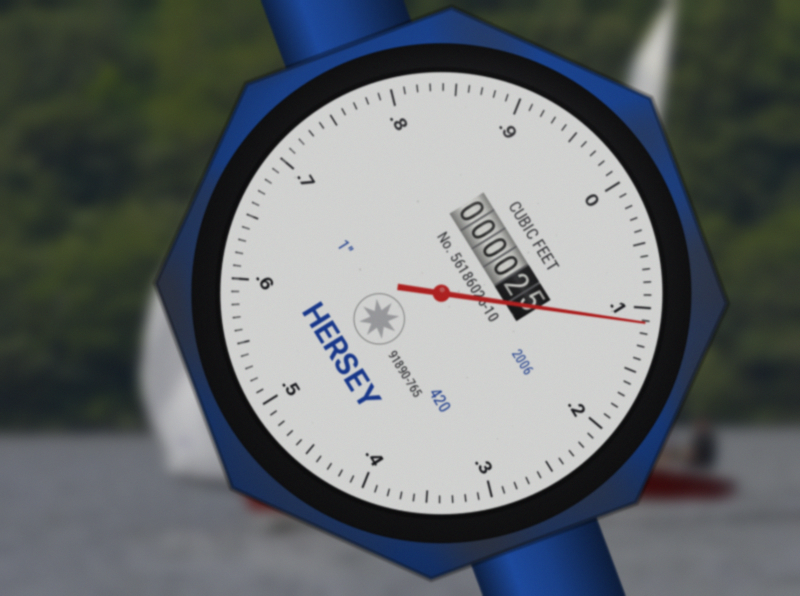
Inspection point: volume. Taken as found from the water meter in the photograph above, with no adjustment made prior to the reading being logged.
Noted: 25.11 ft³
